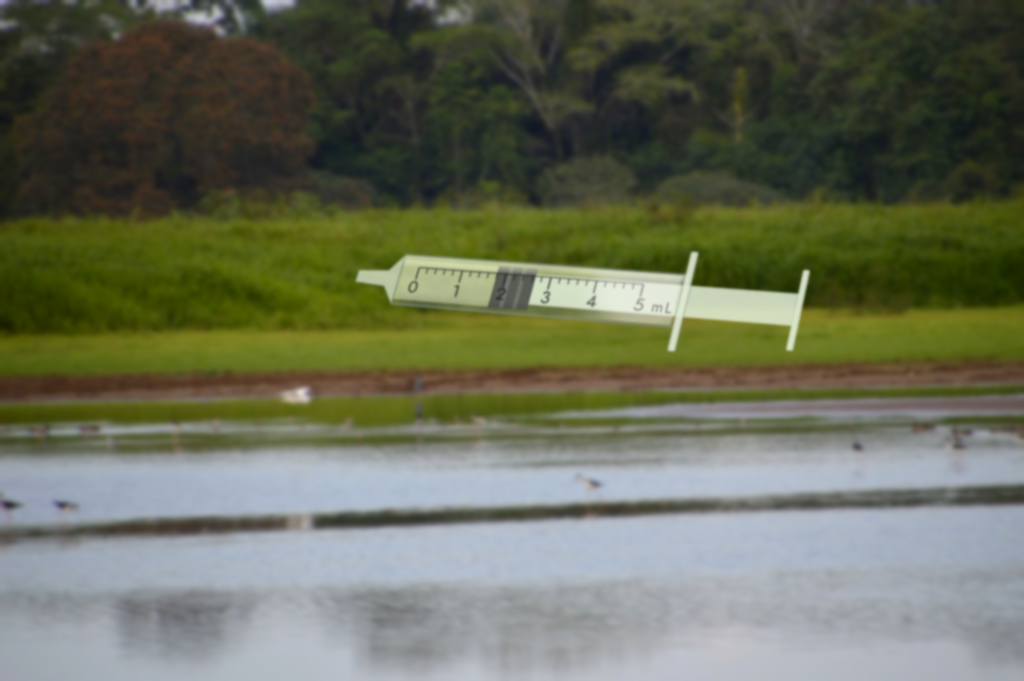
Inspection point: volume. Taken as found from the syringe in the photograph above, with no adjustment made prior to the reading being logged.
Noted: 1.8 mL
